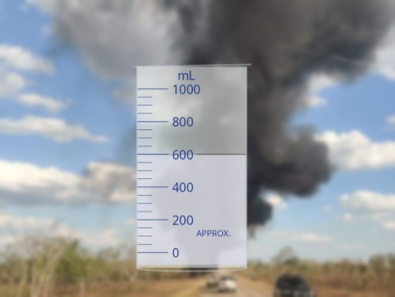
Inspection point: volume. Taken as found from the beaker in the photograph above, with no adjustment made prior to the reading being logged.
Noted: 600 mL
